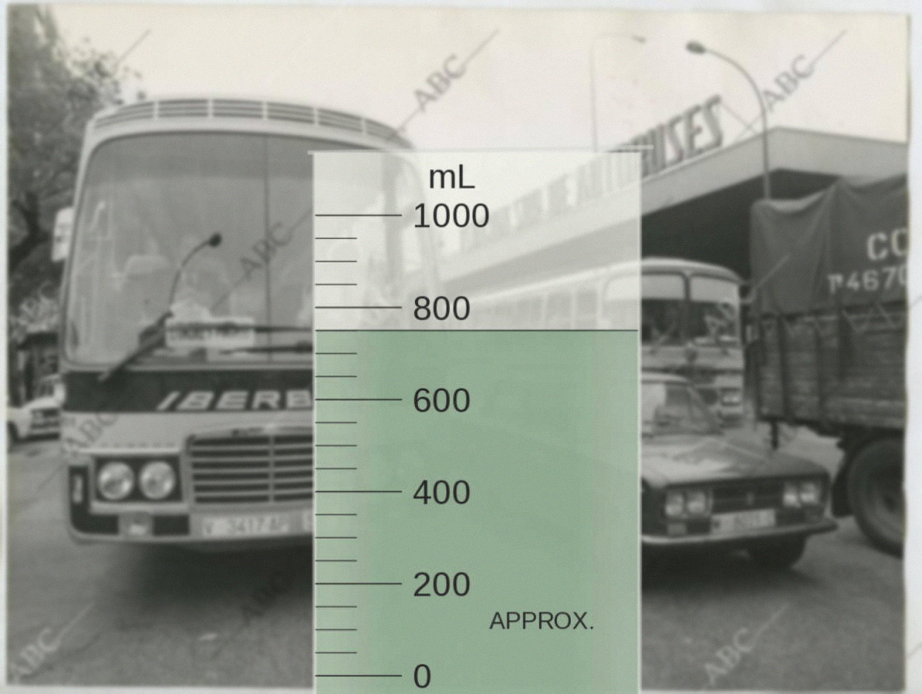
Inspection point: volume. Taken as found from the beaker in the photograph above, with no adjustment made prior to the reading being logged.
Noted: 750 mL
